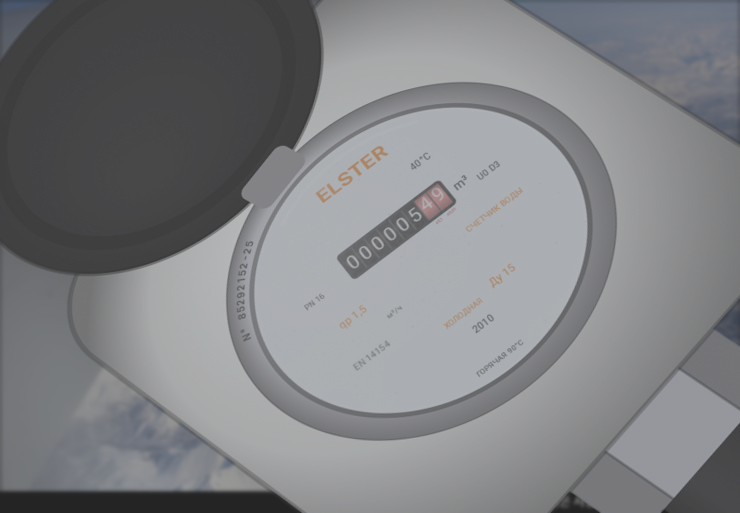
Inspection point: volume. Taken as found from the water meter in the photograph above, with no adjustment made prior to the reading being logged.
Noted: 5.49 m³
